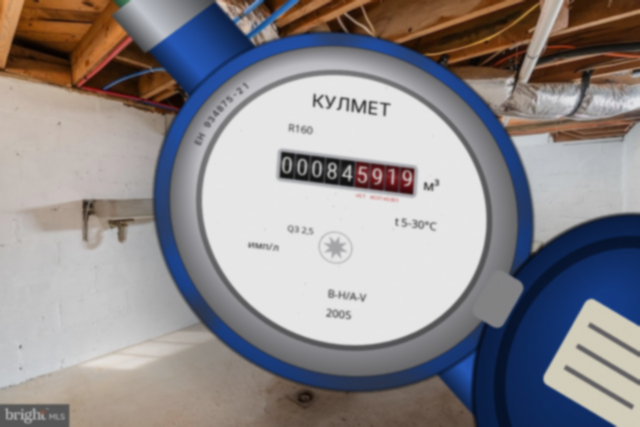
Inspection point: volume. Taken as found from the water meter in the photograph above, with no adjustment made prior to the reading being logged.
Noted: 84.5919 m³
